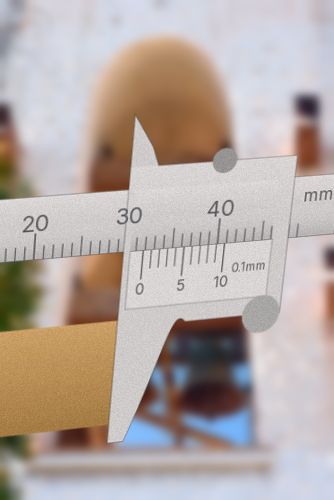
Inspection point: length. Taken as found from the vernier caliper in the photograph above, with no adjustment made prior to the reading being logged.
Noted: 31.8 mm
